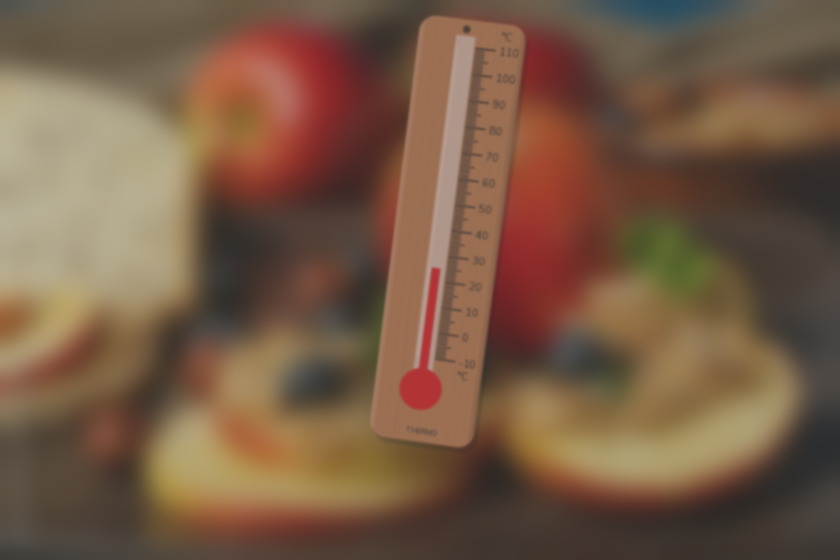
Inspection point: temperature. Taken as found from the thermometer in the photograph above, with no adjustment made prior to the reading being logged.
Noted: 25 °C
